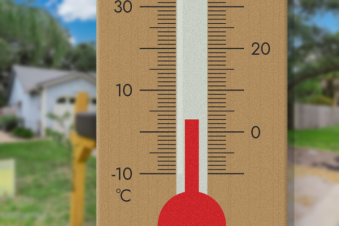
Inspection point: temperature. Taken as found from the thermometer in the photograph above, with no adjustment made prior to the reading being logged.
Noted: 3 °C
